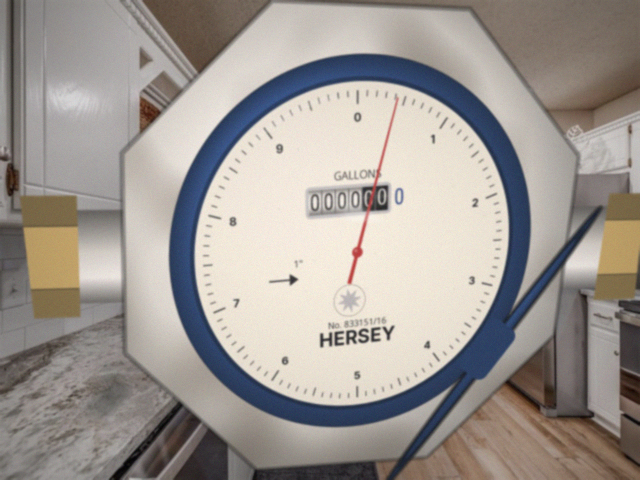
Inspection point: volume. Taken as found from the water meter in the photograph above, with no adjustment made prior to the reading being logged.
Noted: 0.4 gal
